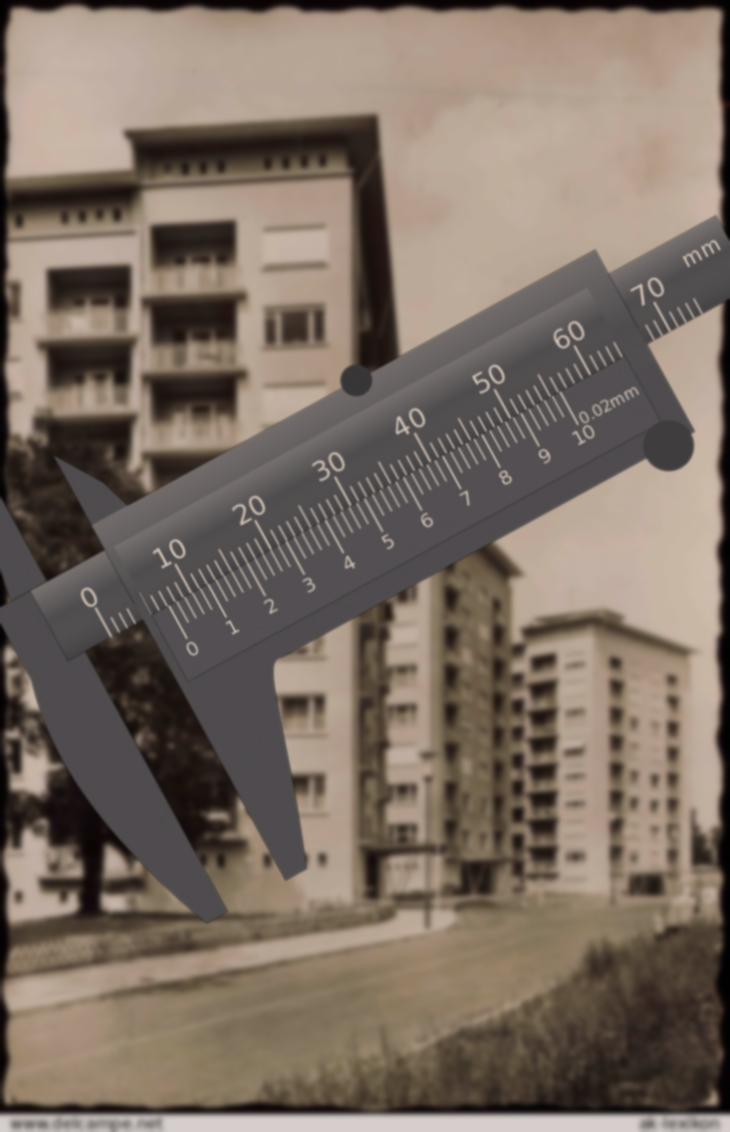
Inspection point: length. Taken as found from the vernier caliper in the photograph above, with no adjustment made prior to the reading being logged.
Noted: 7.2 mm
